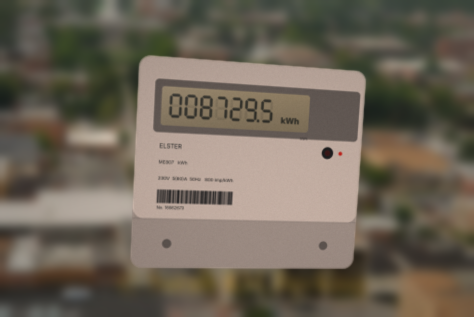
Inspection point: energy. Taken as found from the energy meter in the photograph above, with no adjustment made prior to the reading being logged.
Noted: 8729.5 kWh
